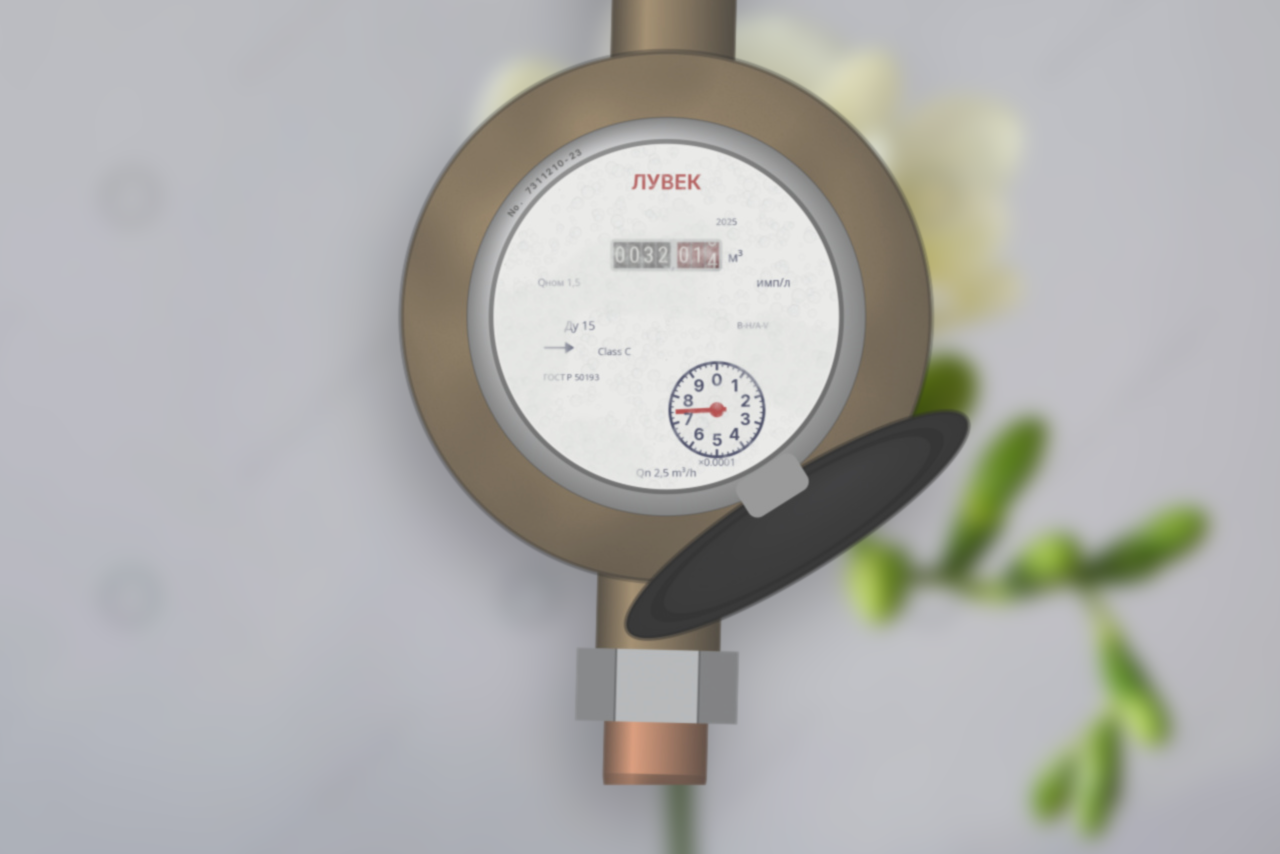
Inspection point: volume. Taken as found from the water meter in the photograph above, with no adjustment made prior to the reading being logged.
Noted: 32.0137 m³
